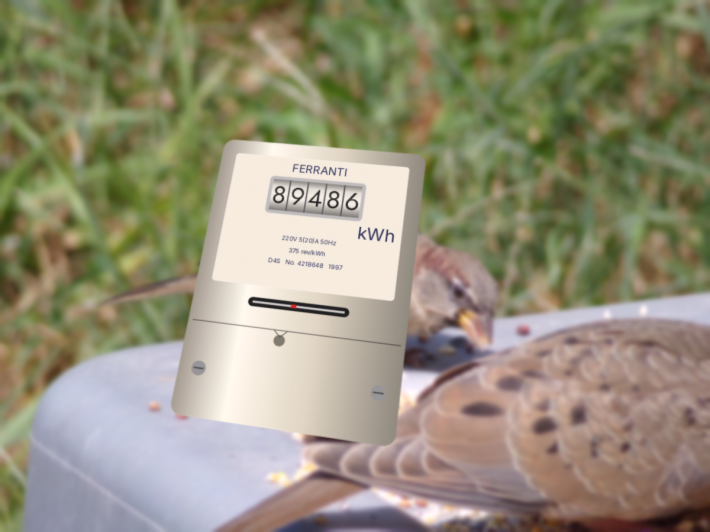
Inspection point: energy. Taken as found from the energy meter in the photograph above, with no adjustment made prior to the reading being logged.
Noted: 89486 kWh
